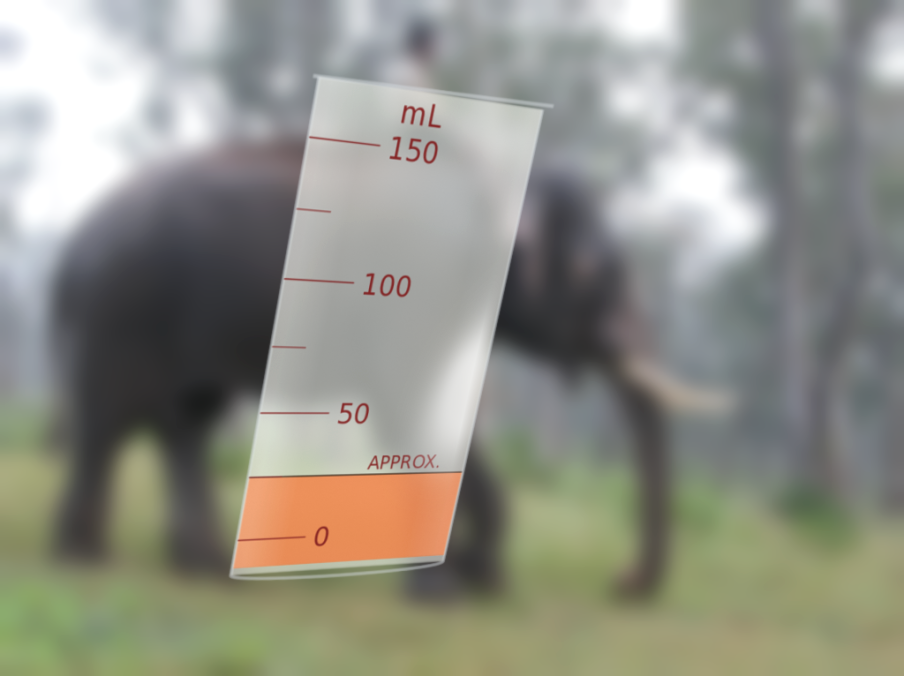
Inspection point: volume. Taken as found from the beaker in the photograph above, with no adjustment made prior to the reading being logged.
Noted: 25 mL
